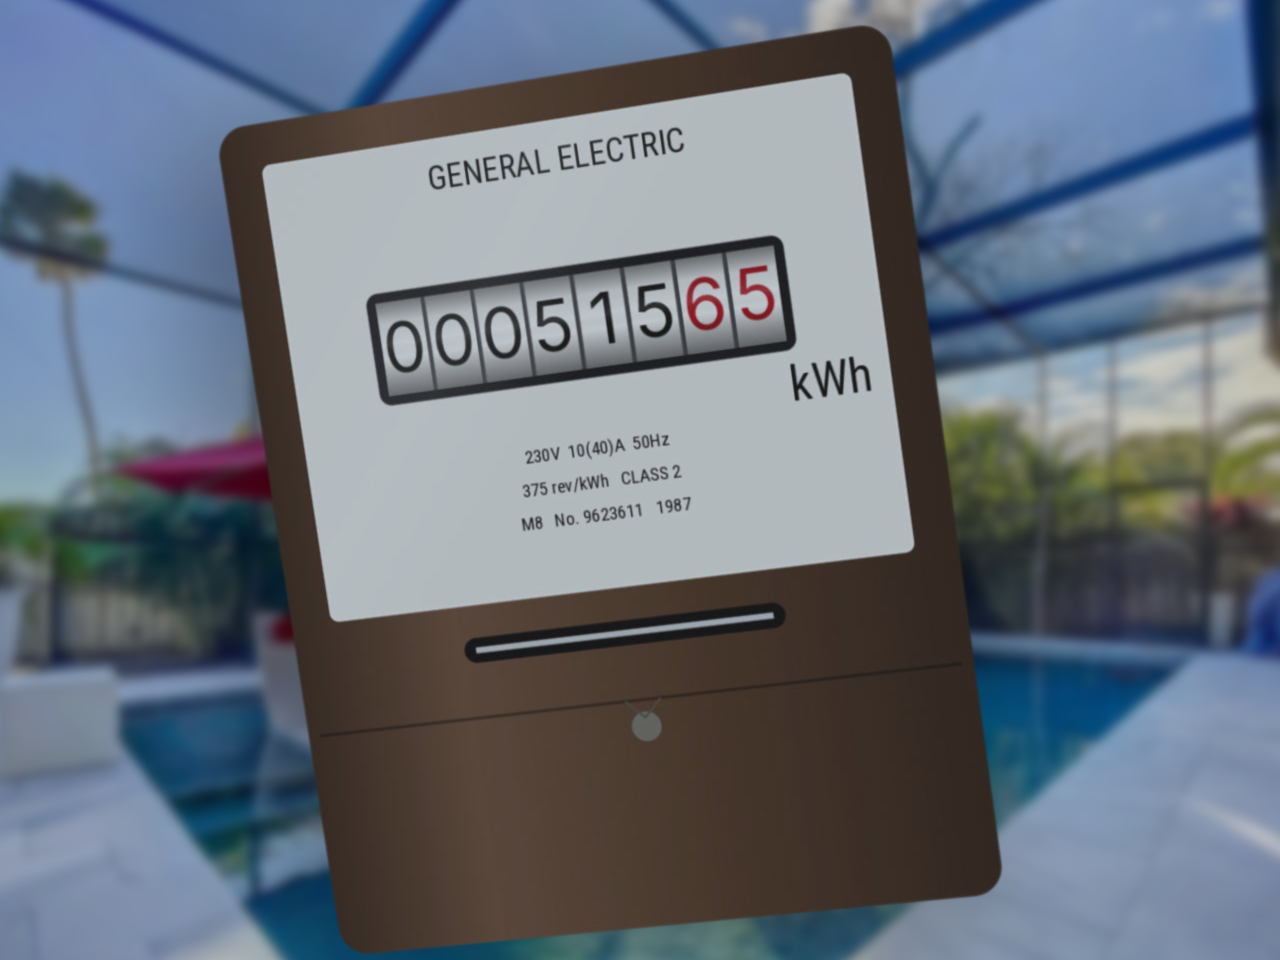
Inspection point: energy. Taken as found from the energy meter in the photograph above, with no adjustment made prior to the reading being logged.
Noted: 515.65 kWh
